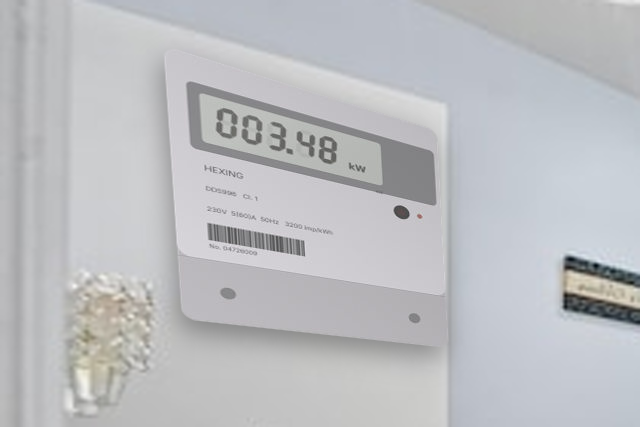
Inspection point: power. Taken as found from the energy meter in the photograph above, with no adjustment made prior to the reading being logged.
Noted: 3.48 kW
